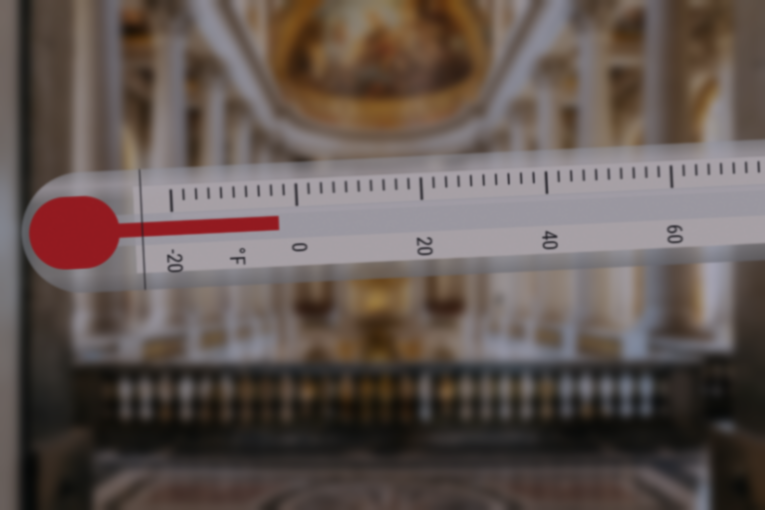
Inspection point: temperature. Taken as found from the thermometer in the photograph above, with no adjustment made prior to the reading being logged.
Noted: -3 °F
